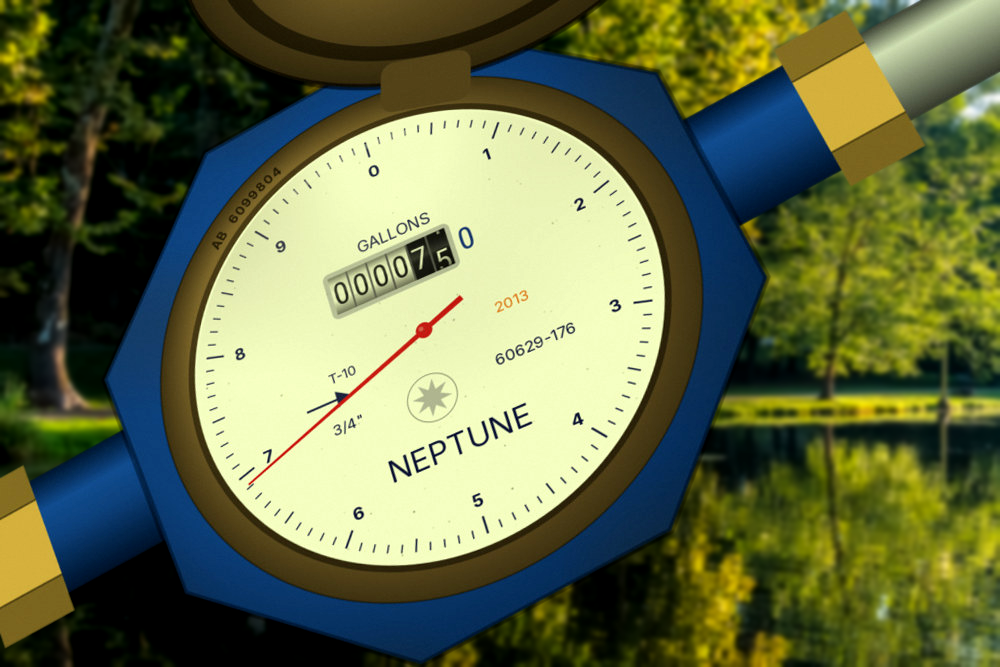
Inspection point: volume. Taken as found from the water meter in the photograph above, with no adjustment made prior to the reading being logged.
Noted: 746.9 gal
